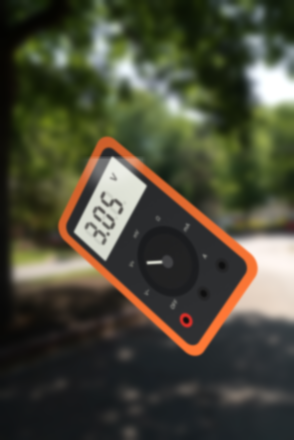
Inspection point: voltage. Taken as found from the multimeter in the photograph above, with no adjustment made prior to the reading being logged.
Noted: 3.05 V
